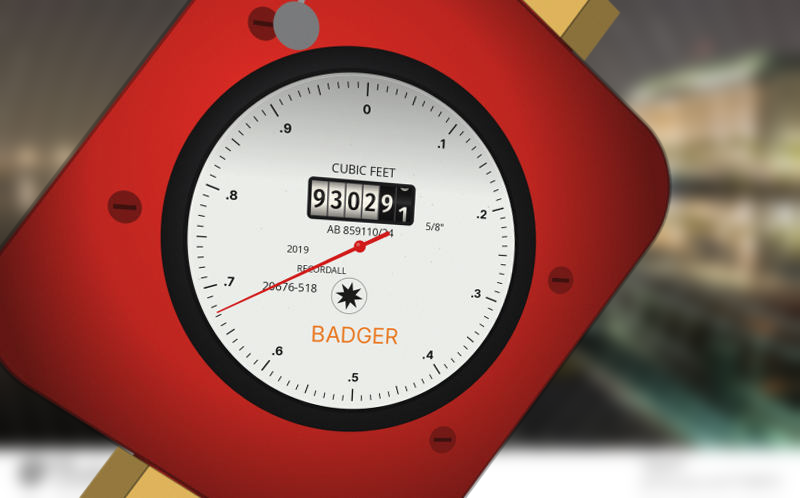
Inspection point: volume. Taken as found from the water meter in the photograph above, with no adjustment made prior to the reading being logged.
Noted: 930290.67 ft³
